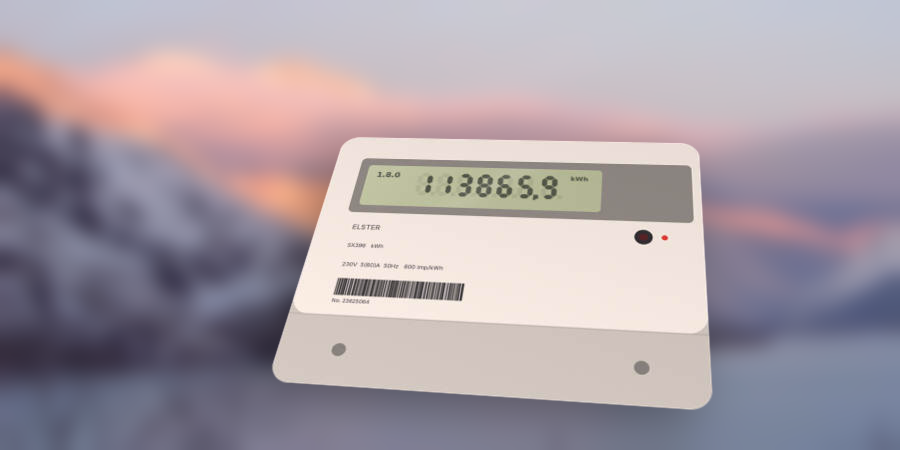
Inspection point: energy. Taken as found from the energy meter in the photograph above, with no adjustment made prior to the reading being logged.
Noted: 113865.9 kWh
